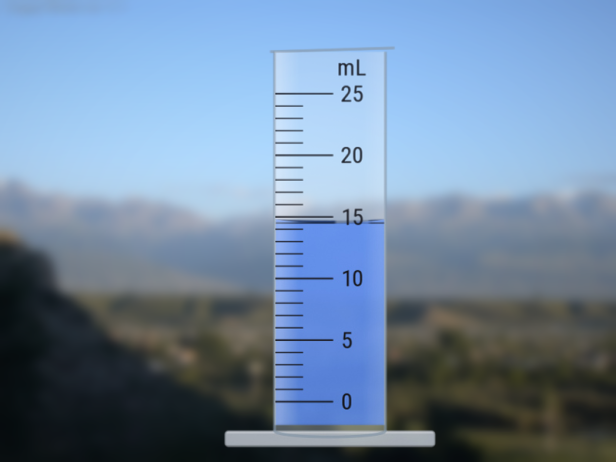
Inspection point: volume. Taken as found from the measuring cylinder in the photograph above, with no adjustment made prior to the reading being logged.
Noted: 14.5 mL
